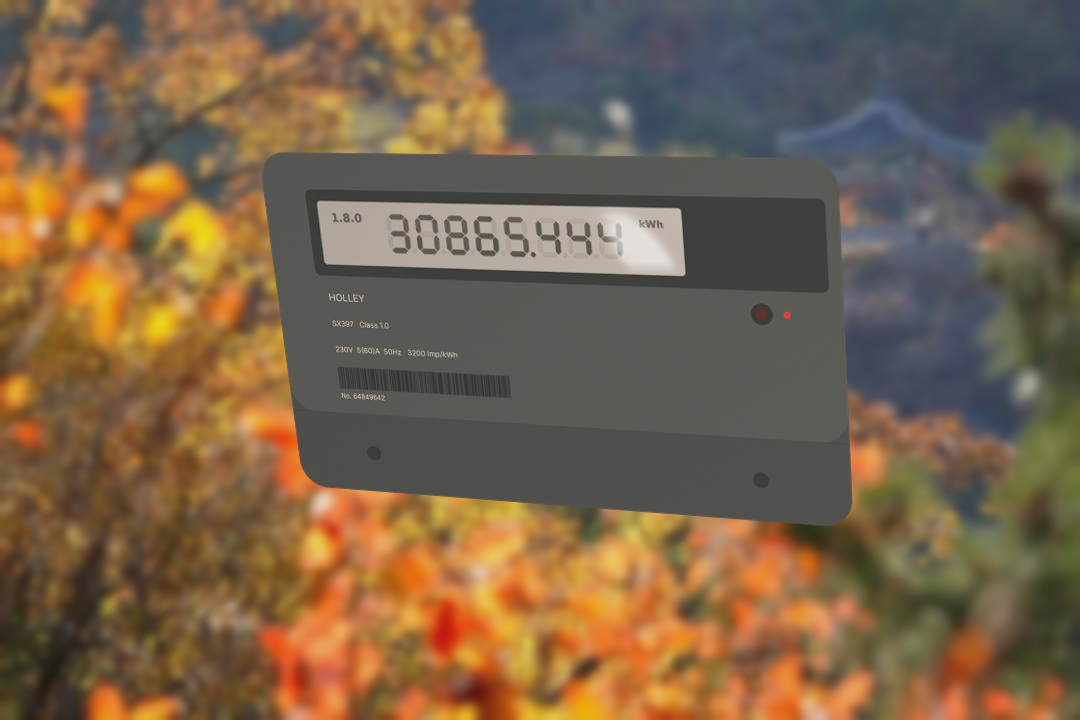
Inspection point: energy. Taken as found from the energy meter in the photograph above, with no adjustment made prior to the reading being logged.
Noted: 30865.444 kWh
